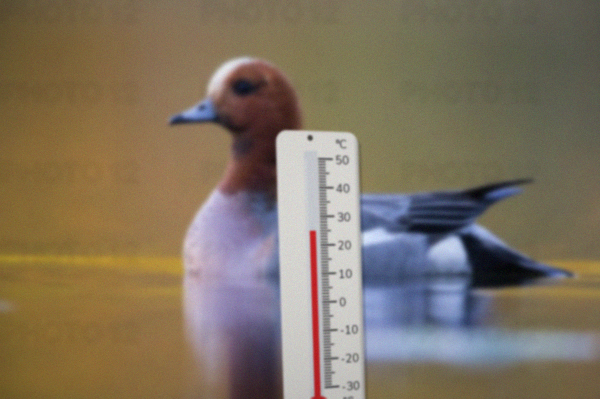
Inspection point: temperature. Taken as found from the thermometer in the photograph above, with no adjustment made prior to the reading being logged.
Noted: 25 °C
